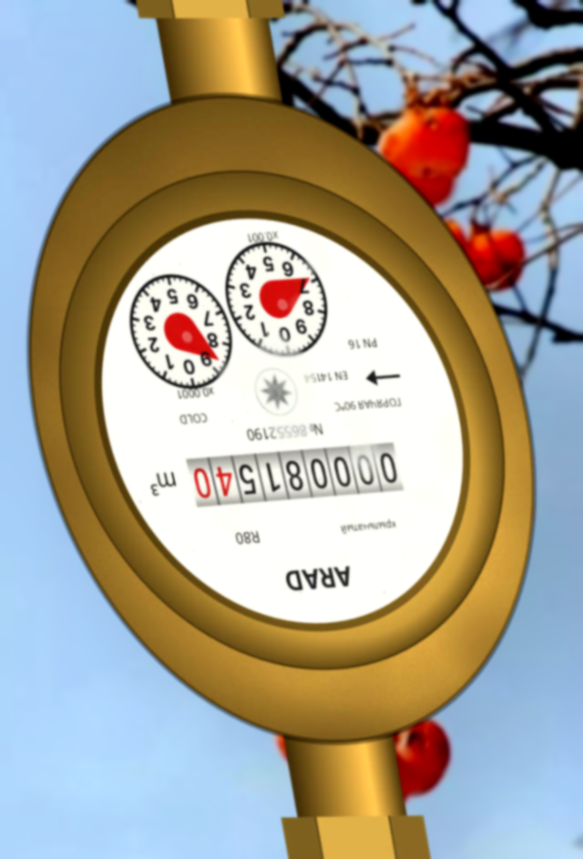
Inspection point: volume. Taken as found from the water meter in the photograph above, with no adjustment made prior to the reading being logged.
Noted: 815.4068 m³
